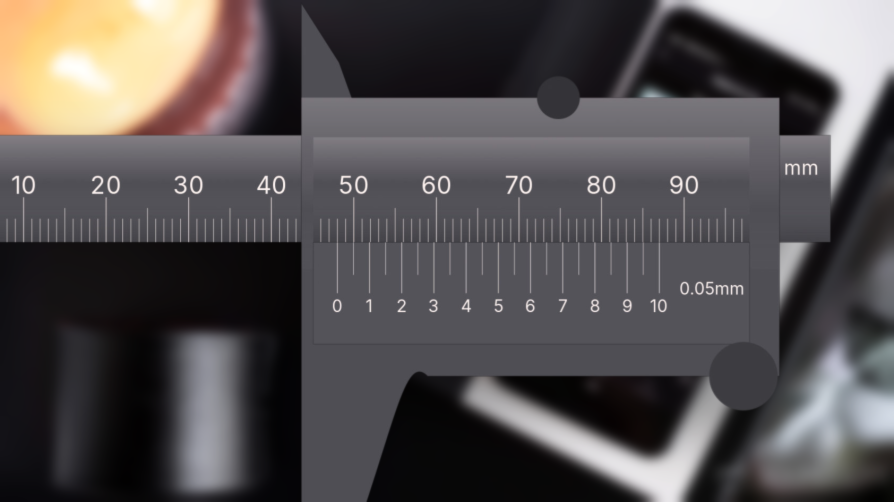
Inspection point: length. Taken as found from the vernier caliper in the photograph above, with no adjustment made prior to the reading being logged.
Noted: 48.0 mm
